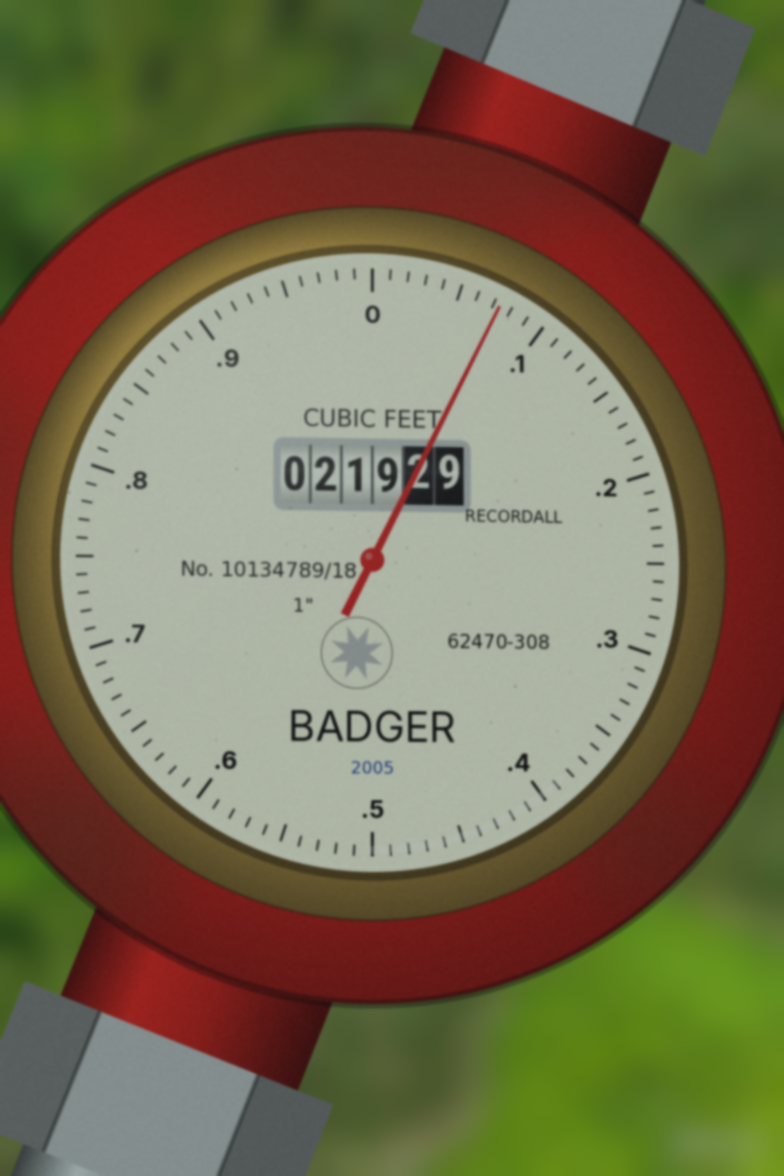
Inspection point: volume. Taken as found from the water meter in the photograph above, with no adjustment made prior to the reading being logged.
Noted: 21929.07 ft³
